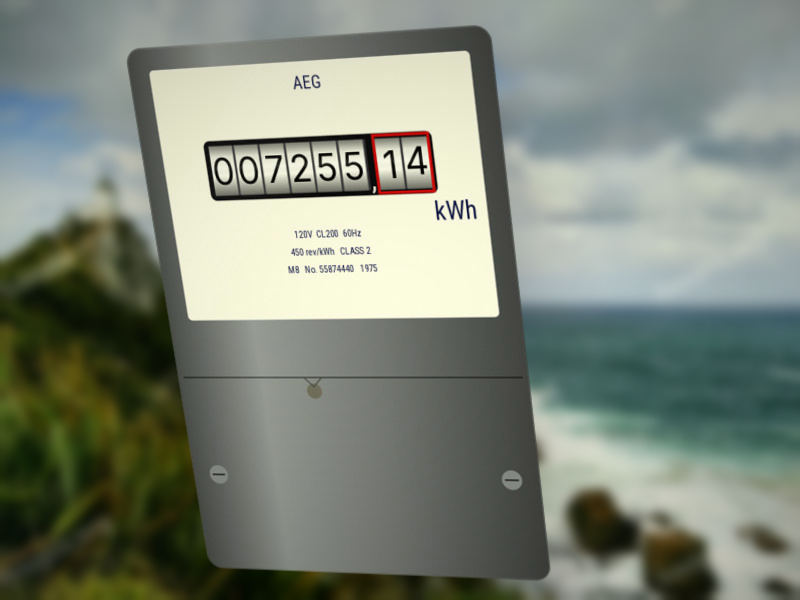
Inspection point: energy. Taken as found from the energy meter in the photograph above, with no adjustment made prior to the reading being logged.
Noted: 7255.14 kWh
